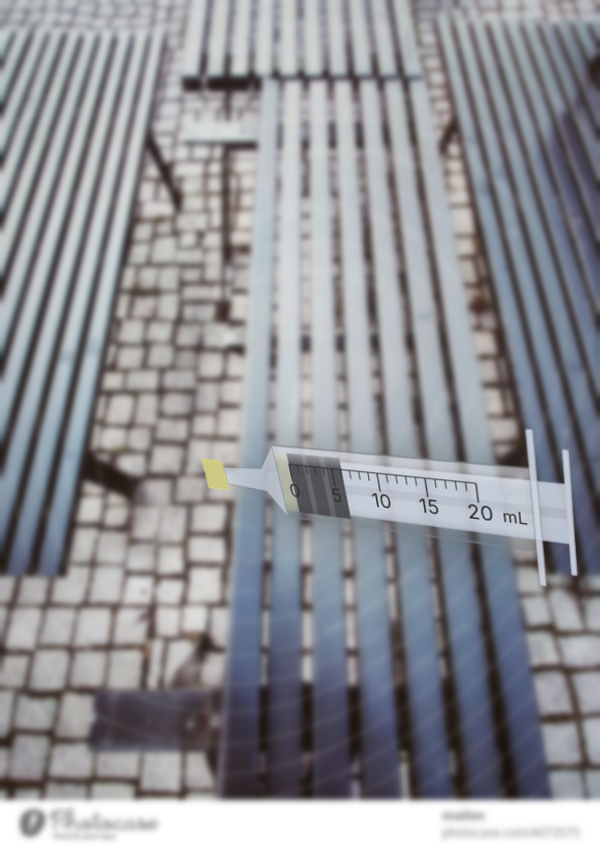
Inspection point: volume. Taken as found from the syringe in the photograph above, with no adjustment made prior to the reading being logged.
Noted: 0 mL
